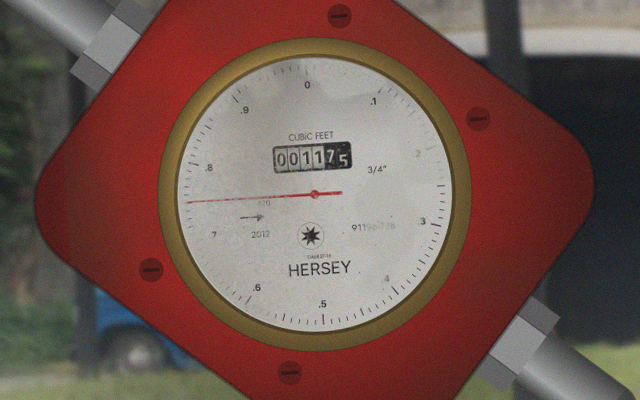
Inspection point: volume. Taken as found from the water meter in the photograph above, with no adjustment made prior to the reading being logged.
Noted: 1174.75 ft³
